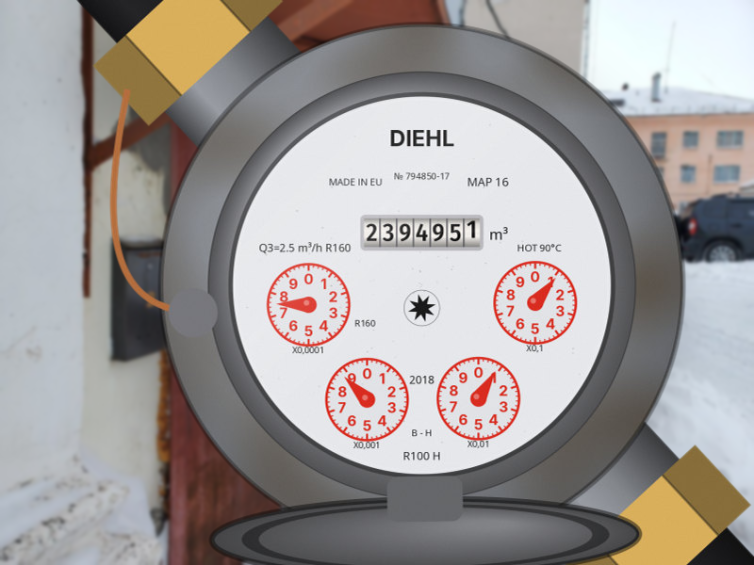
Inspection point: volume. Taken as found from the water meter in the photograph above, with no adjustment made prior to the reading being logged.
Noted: 2394951.1087 m³
